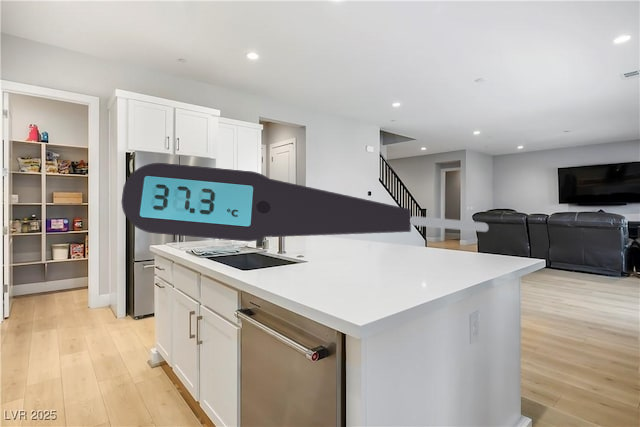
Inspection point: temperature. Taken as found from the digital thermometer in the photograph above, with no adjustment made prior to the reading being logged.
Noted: 37.3 °C
